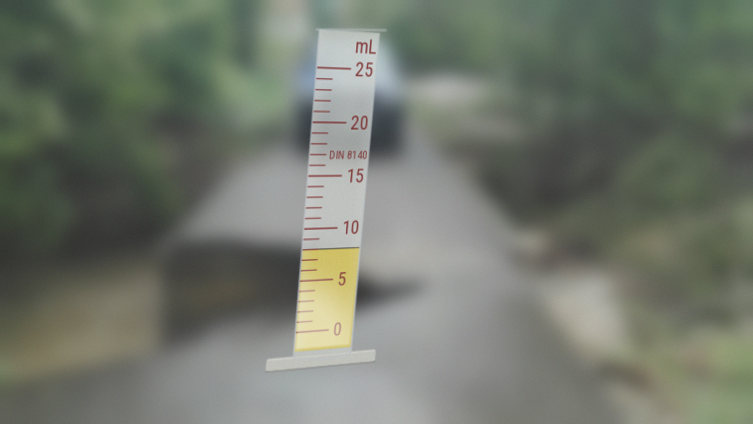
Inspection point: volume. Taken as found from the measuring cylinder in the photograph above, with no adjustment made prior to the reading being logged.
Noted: 8 mL
